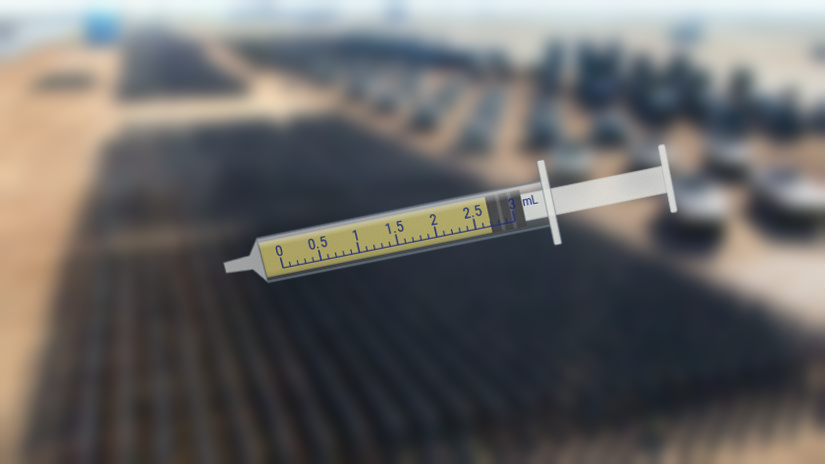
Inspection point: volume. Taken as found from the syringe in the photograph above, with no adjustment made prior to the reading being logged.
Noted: 2.7 mL
